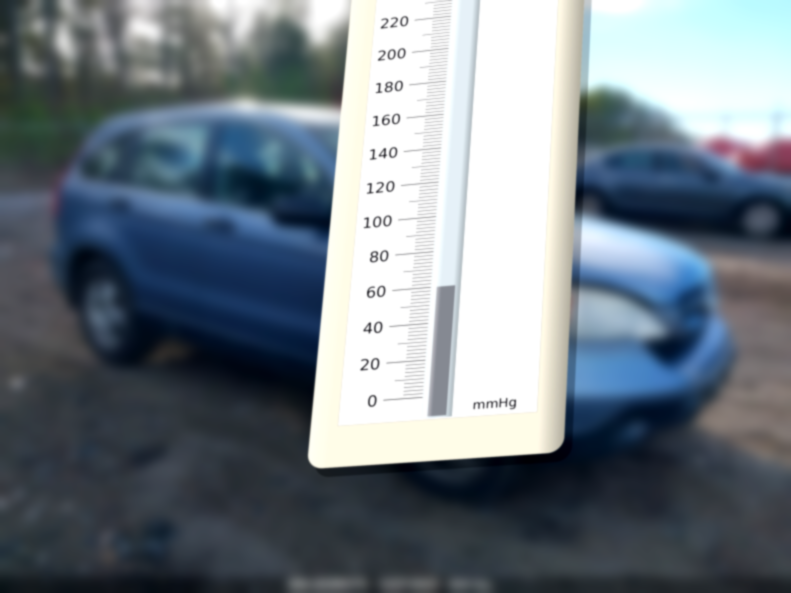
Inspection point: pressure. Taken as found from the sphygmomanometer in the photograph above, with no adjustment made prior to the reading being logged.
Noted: 60 mmHg
